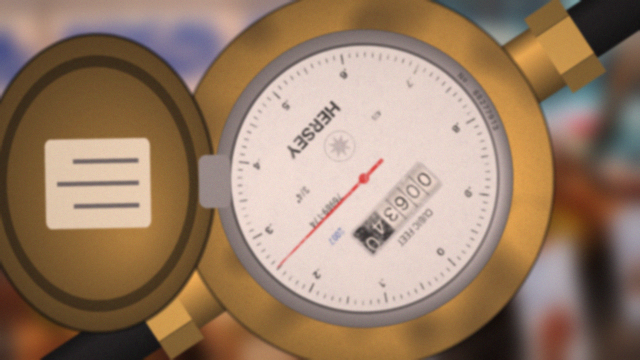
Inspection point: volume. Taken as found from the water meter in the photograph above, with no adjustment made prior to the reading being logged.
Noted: 6340.25 ft³
